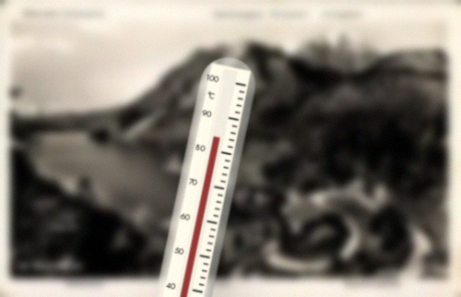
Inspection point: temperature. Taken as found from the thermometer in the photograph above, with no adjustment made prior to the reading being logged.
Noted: 84 °C
